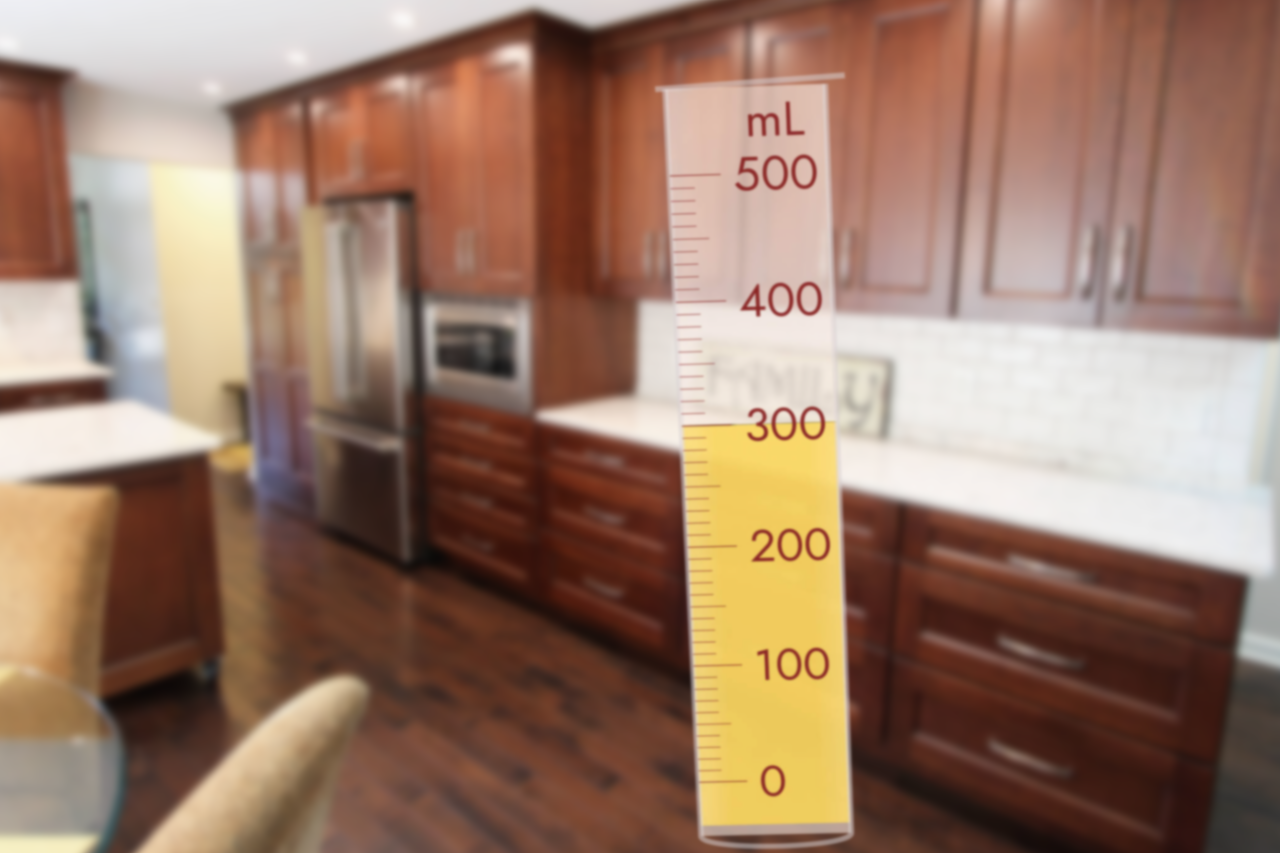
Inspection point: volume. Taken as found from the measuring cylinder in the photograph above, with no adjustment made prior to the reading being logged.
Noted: 300 mL
